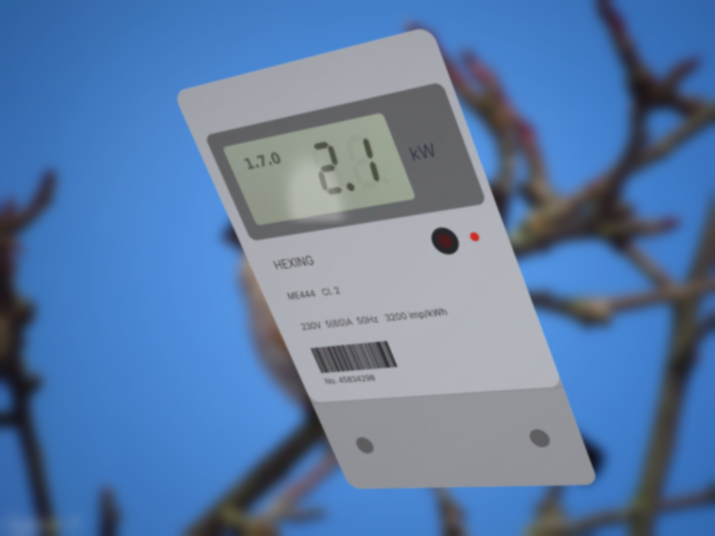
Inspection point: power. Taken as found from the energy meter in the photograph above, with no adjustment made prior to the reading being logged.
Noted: 2.1 kW
